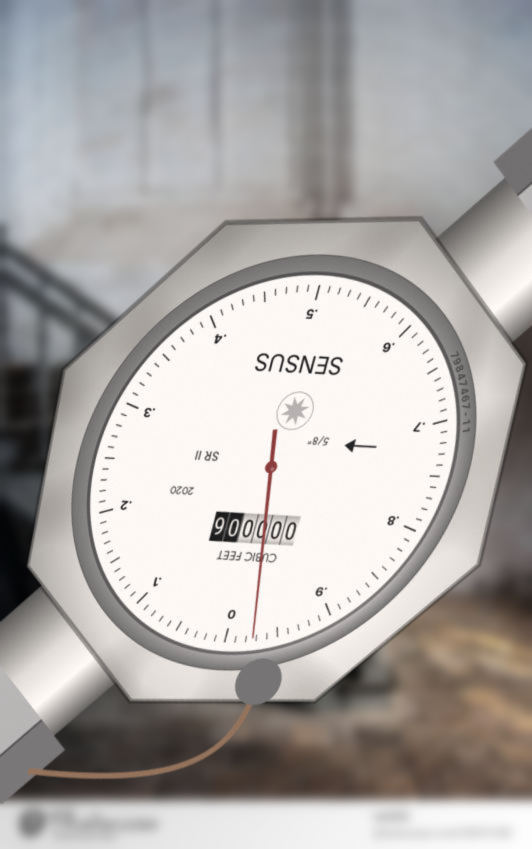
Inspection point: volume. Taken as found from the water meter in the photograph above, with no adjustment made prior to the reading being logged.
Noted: 5.97 ft³
